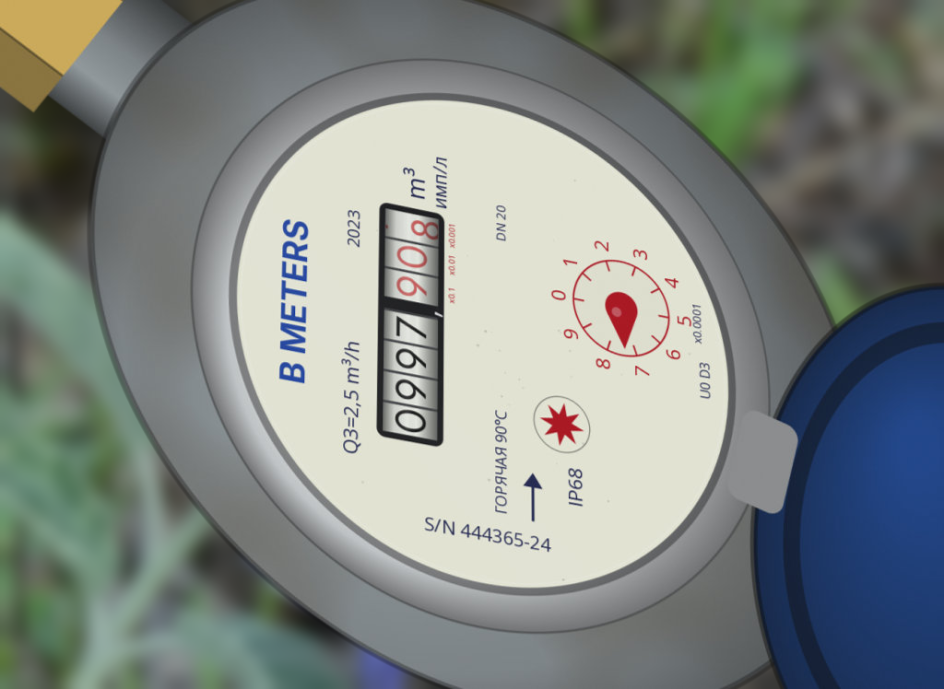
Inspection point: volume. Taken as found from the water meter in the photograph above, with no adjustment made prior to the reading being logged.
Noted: 997.9077 m³
